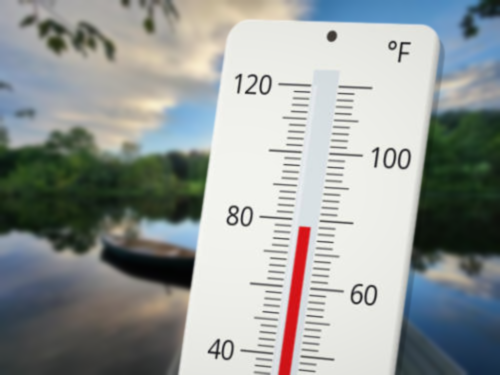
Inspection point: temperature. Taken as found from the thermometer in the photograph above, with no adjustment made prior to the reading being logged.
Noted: 78 °F
